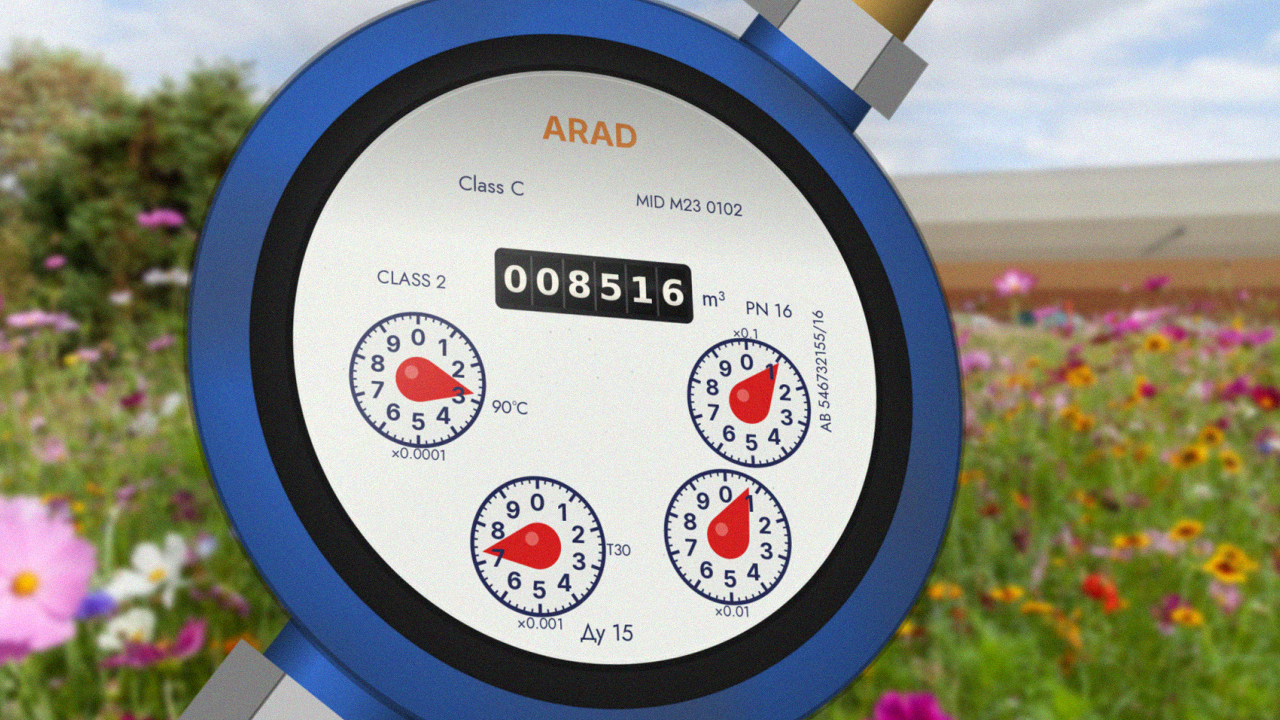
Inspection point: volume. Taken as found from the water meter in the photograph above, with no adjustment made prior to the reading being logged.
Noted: 8516.1072 m³
